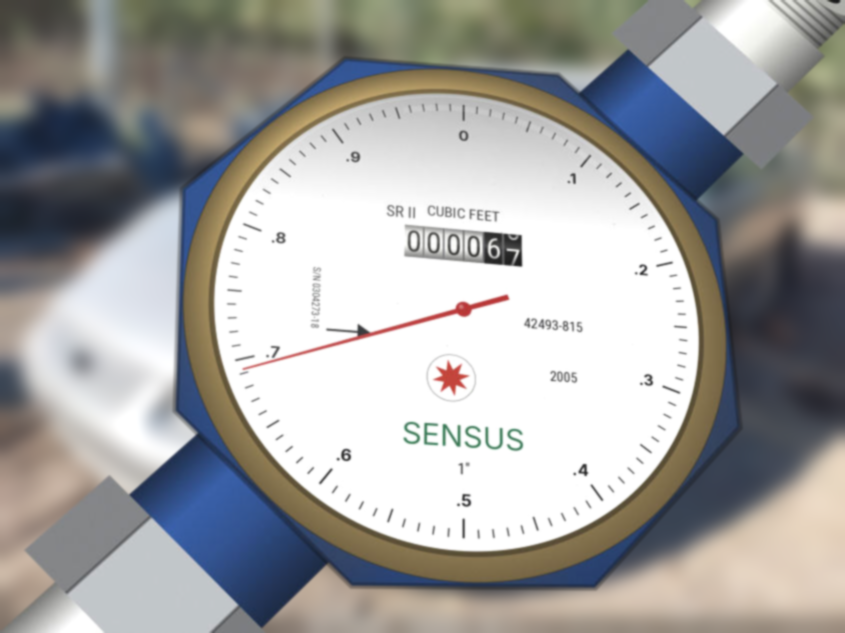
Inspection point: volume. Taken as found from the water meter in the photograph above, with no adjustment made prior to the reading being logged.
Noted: 66.69 ft³
